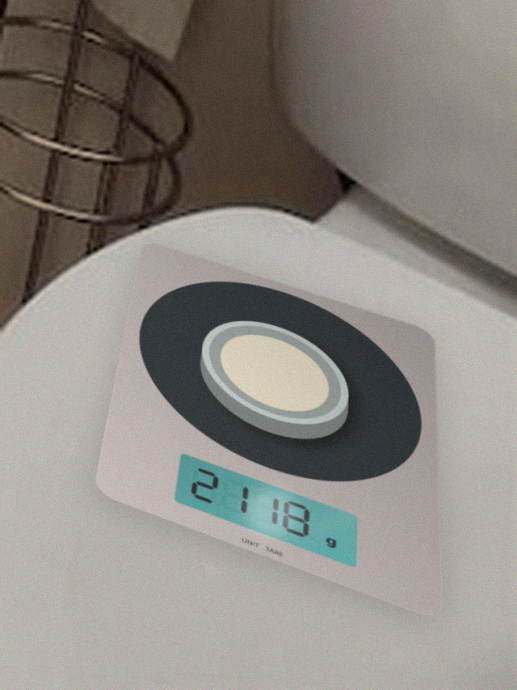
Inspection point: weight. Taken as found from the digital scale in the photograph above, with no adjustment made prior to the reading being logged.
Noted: 2118 g
